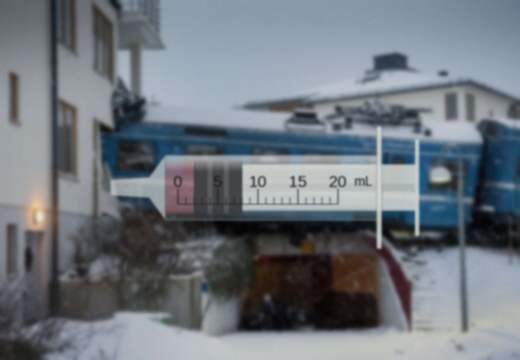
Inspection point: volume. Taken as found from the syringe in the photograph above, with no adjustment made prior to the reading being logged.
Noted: 2 mL
